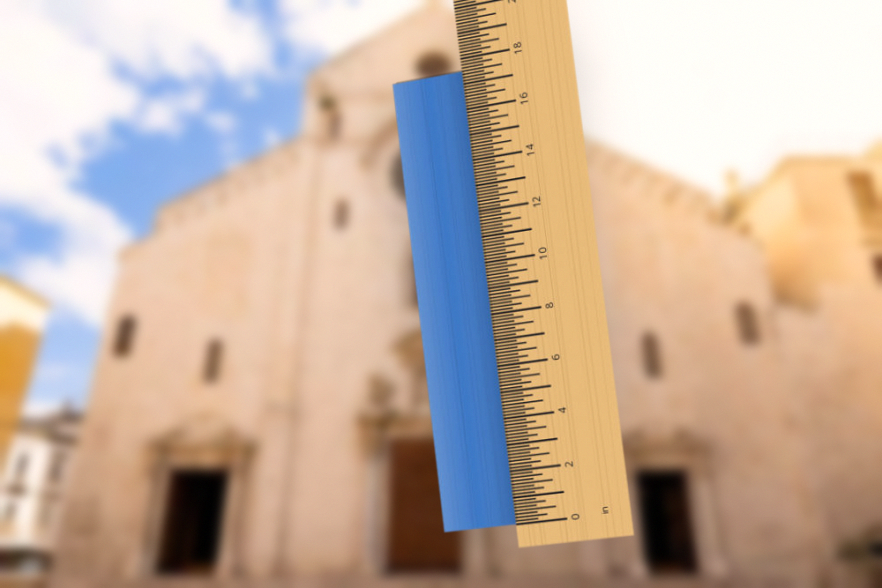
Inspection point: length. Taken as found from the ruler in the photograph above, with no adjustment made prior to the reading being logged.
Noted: 17.5 in
